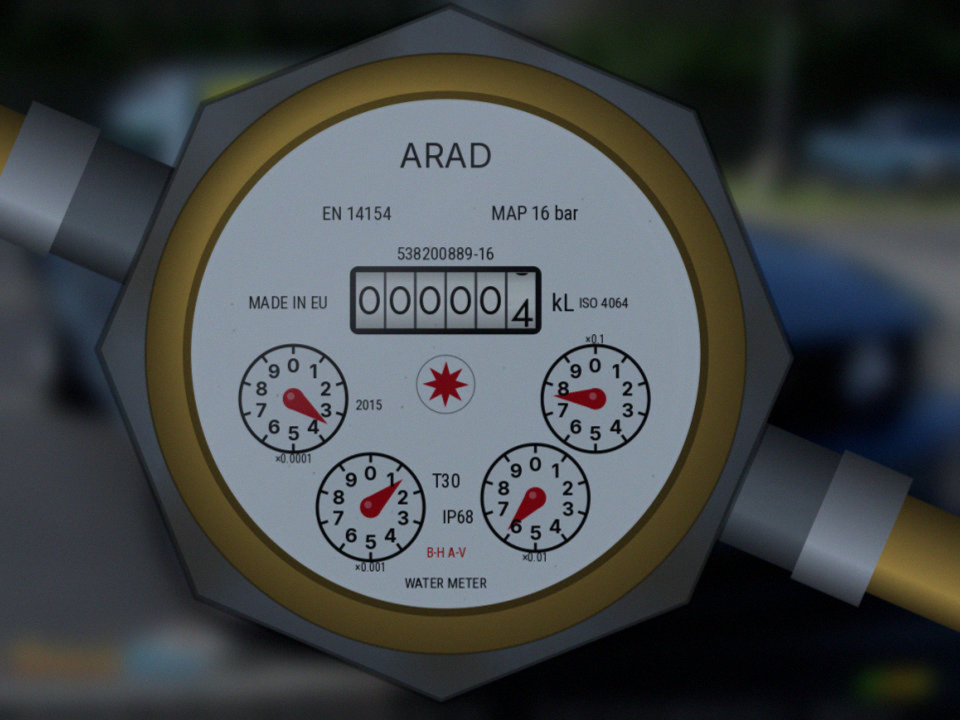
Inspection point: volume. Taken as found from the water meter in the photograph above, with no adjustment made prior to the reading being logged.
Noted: 3.7613 kL
